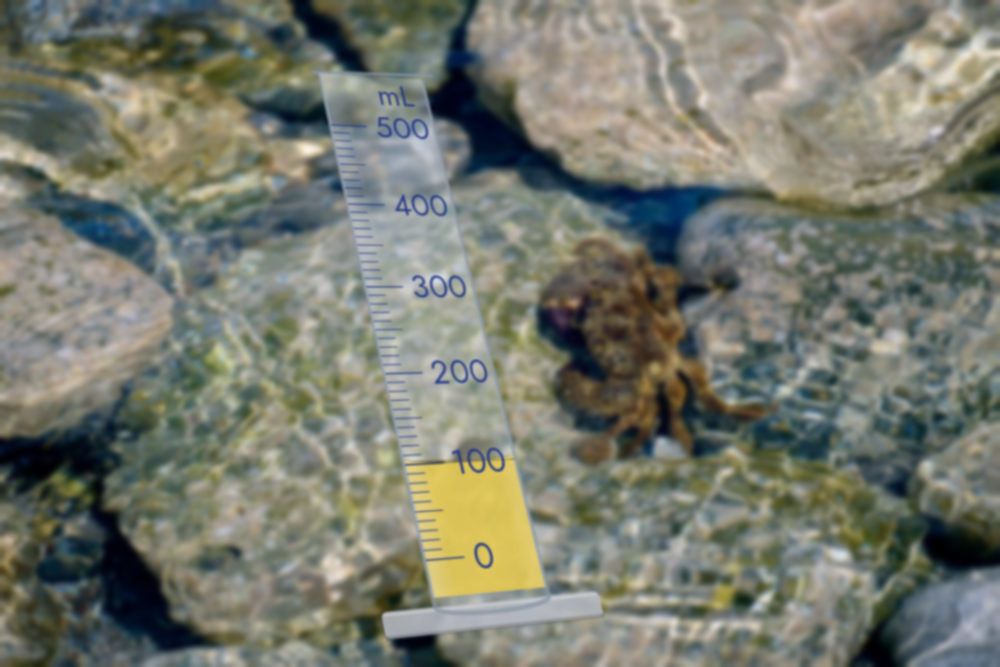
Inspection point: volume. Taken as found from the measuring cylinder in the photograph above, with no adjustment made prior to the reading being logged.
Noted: 100 mL
